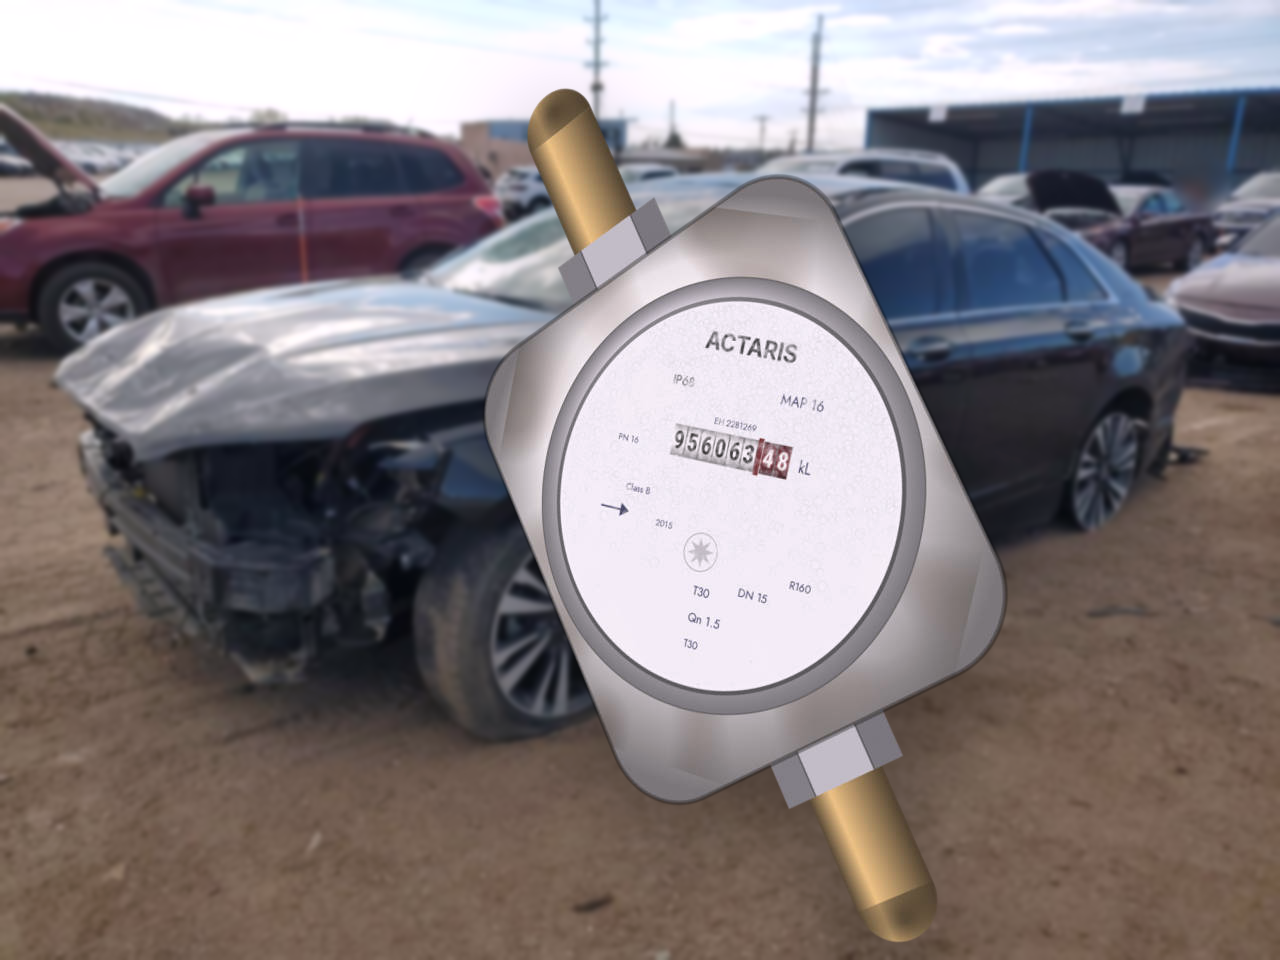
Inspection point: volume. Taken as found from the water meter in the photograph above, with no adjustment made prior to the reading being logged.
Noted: 956063.48 kL
